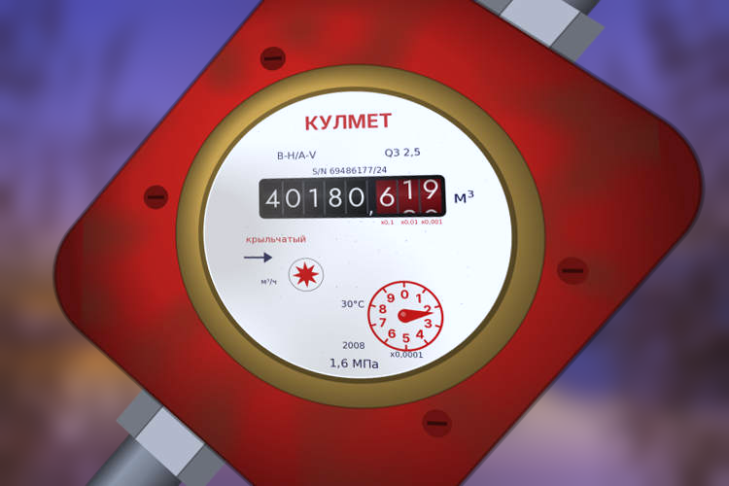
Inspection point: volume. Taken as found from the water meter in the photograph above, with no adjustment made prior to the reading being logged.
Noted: 40180.6192 m³
